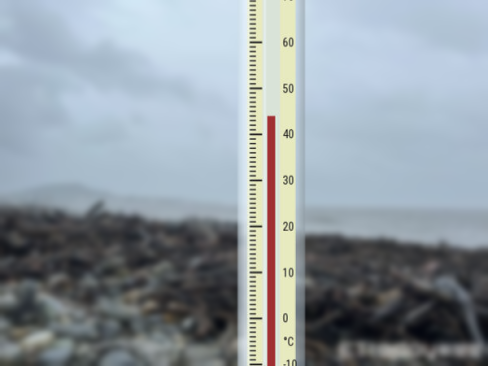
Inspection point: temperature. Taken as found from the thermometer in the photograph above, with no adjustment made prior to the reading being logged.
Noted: 44 °C
